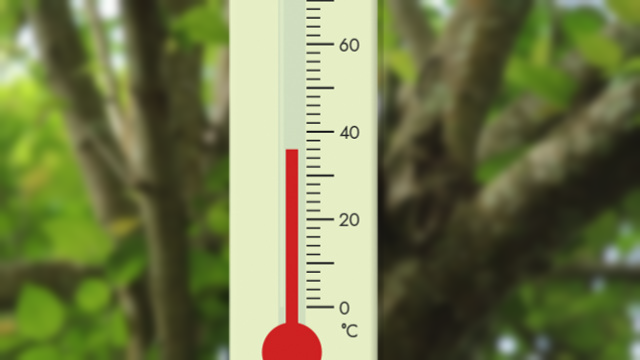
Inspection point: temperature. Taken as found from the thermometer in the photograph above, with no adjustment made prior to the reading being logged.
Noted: 36 °C
